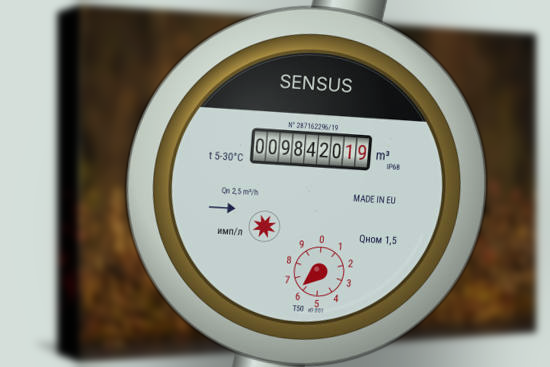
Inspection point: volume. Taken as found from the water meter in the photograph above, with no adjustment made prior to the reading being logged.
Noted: 98420.196 m³
